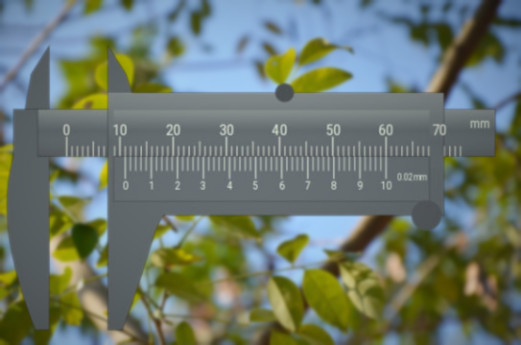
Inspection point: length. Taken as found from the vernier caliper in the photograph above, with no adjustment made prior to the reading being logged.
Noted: 11.0 mm
